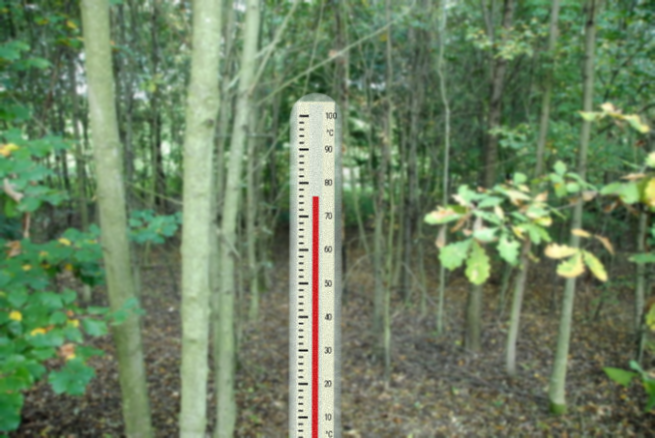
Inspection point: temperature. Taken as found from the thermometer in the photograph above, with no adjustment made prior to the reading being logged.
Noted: 76 °C
